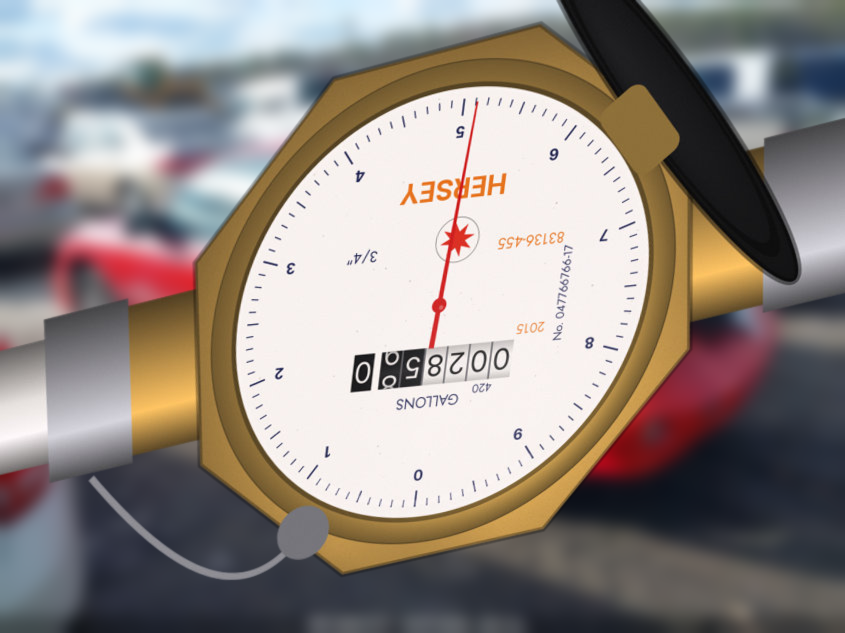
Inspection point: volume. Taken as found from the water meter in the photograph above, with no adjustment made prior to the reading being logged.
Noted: 28585.1 gal
